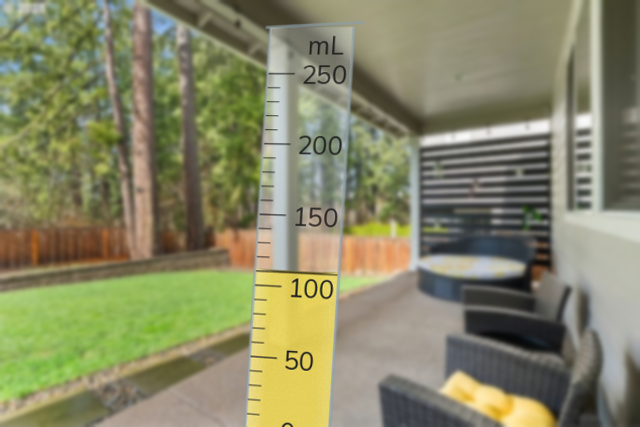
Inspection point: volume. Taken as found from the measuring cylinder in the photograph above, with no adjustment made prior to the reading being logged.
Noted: 110 mL
